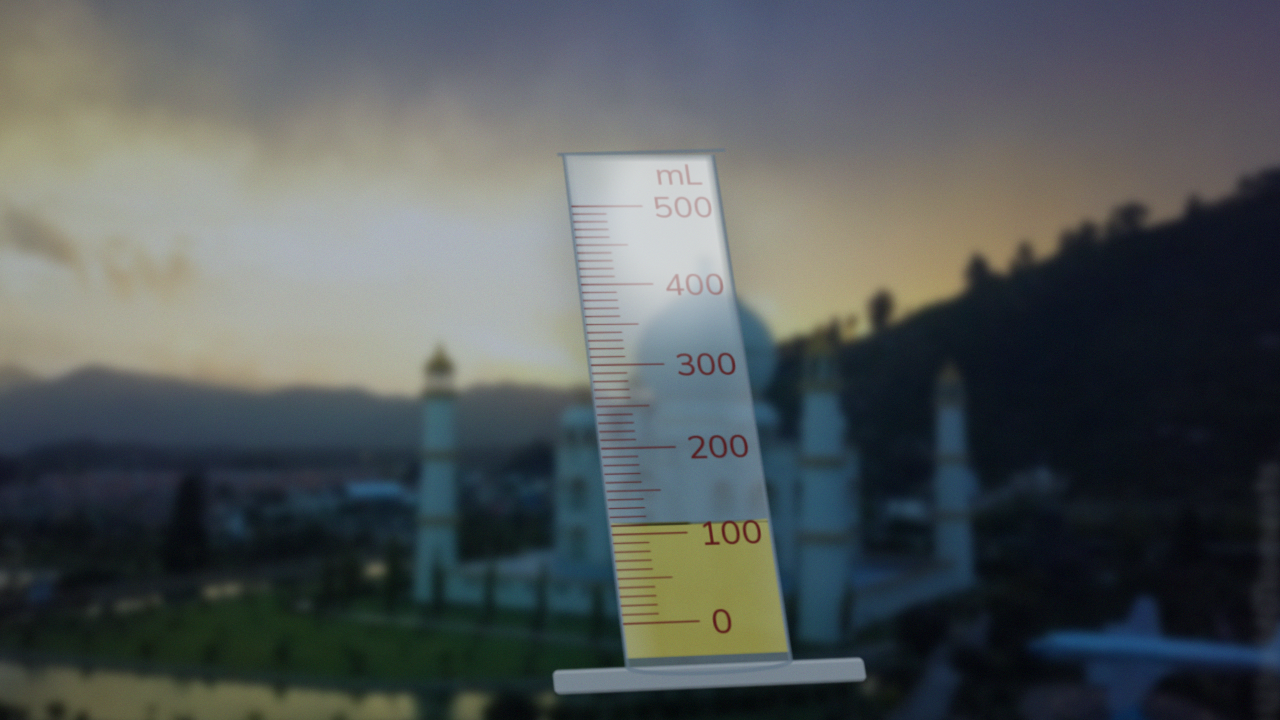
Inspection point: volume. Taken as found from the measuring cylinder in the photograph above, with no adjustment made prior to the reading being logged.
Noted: 110 mL
